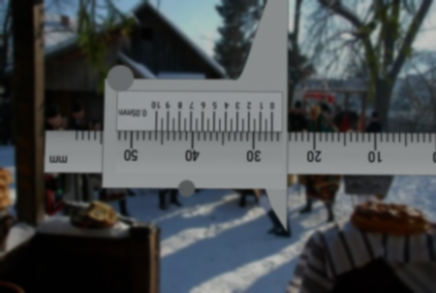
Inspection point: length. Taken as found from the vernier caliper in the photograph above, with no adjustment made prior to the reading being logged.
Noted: 27.0 mm
